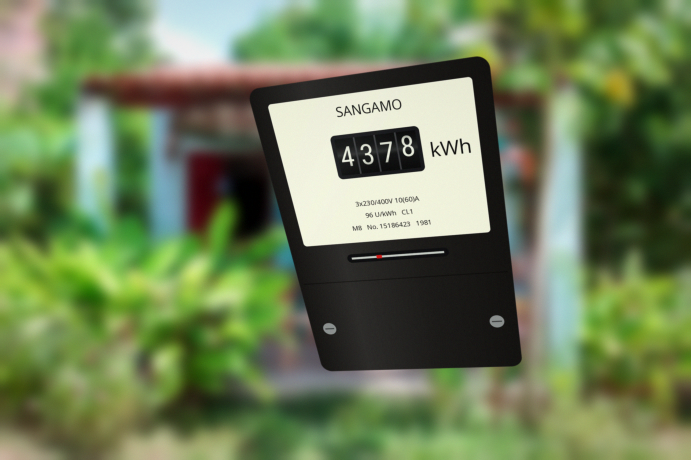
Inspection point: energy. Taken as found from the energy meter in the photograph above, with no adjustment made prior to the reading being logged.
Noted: 4378 kWh
